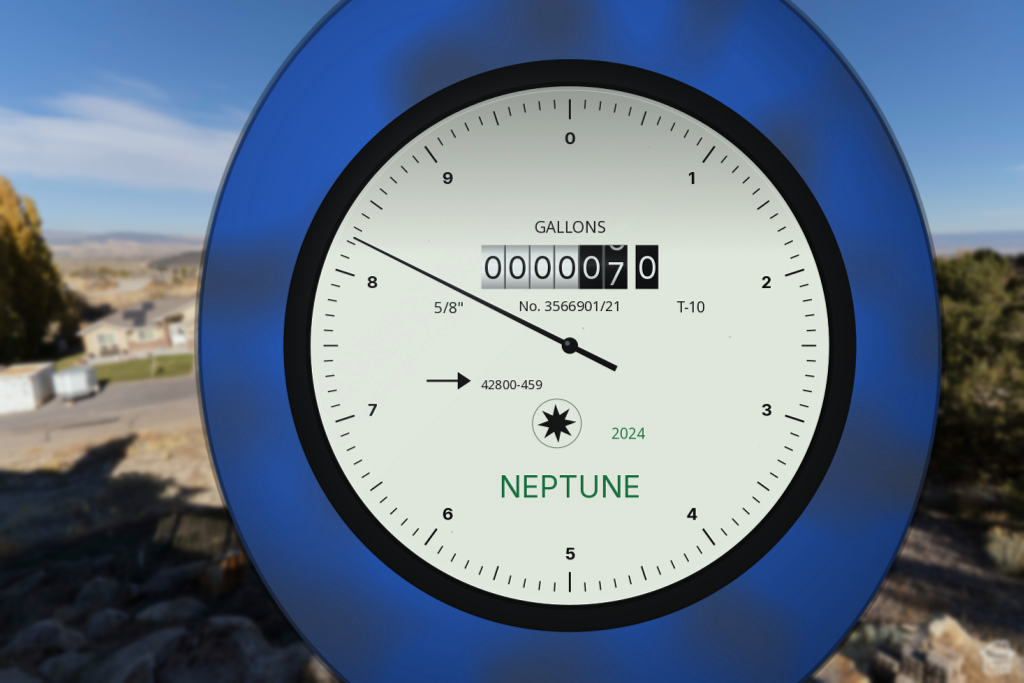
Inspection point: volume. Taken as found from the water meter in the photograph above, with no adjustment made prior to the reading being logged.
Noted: 68.2 gal
